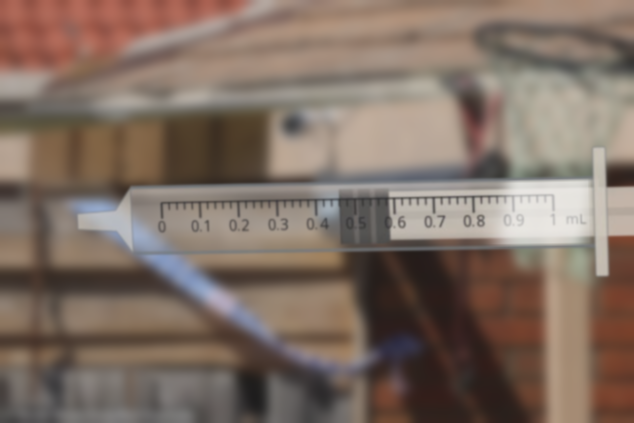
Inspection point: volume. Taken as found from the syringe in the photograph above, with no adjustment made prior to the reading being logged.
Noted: 0.46 mL
